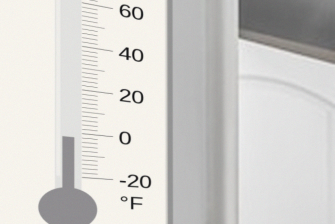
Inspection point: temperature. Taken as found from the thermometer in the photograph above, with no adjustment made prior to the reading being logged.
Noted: -2 °F
